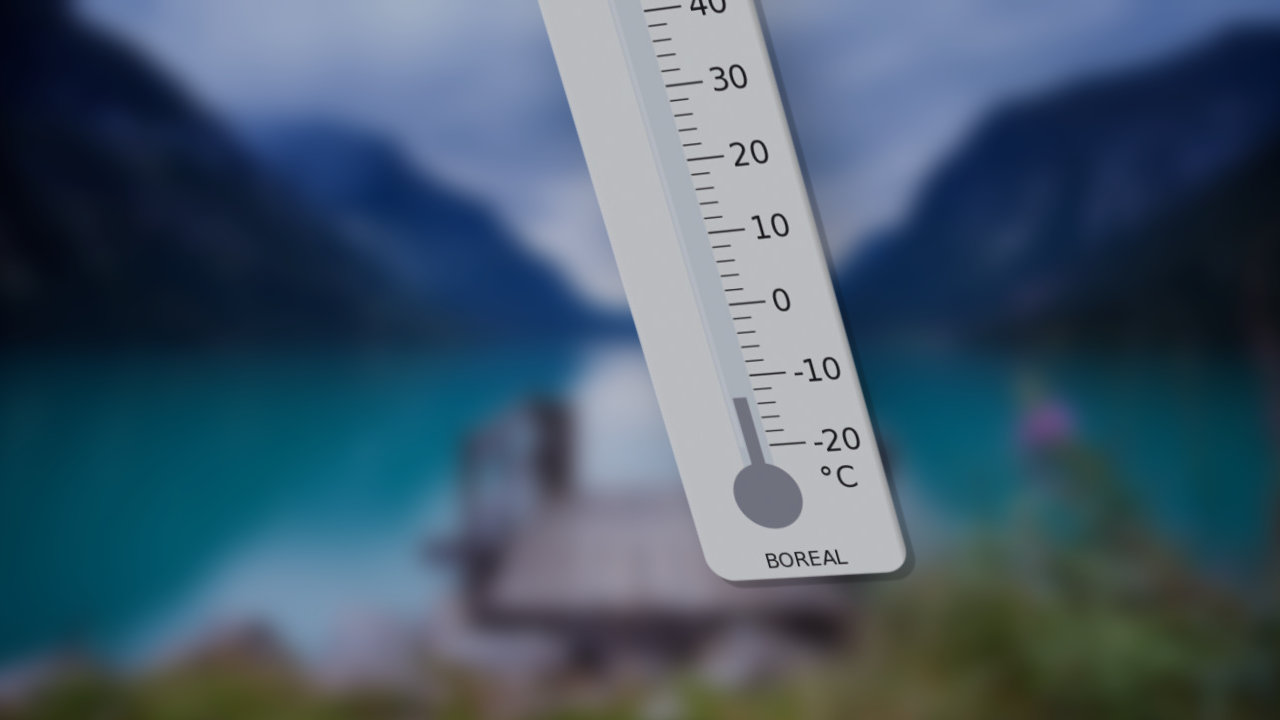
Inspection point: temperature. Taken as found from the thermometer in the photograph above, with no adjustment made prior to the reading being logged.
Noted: -13 °C
